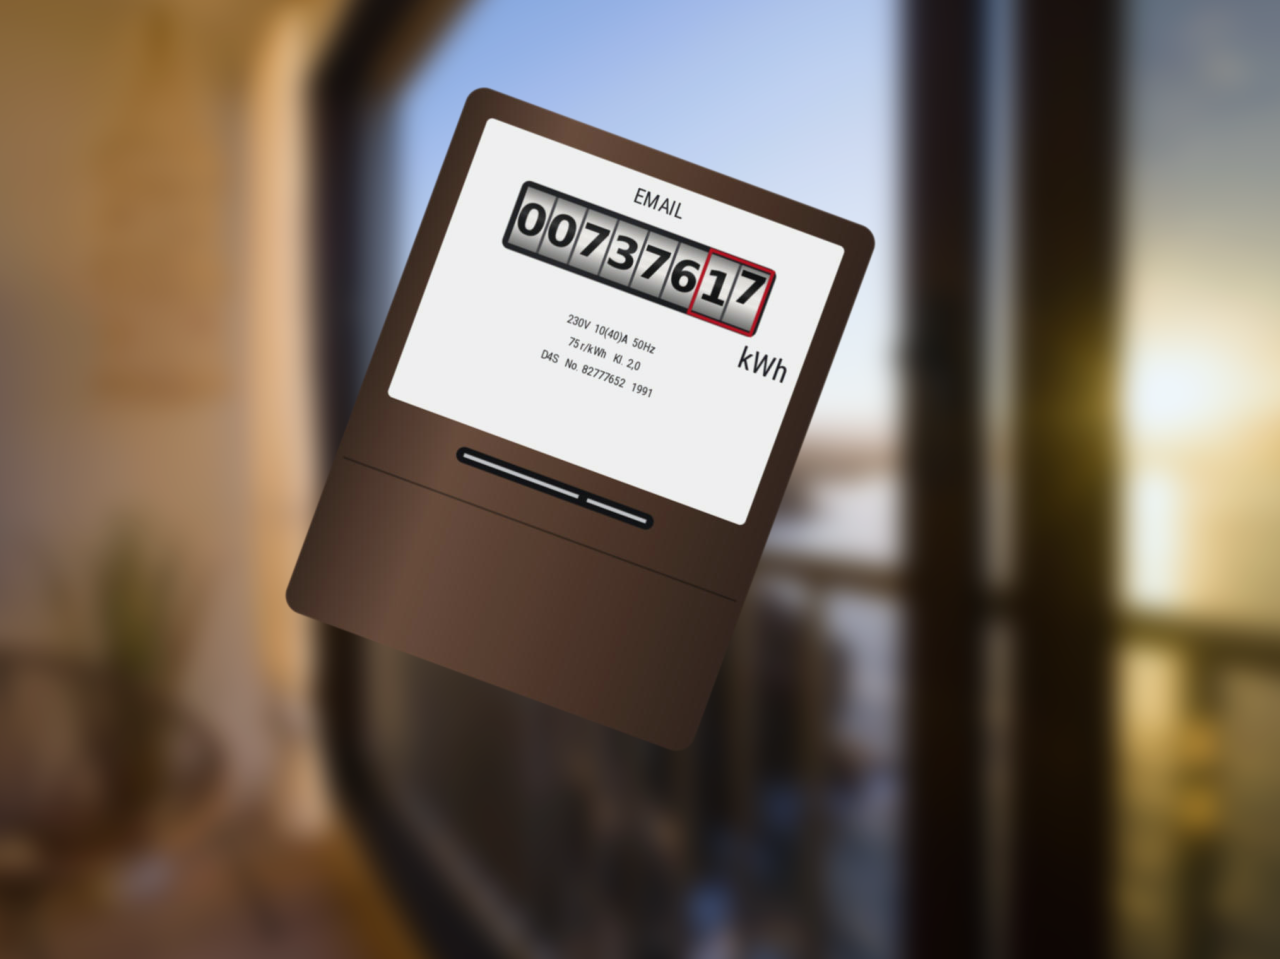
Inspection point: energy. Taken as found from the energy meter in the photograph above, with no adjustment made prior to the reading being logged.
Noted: 7376.17 kWh
